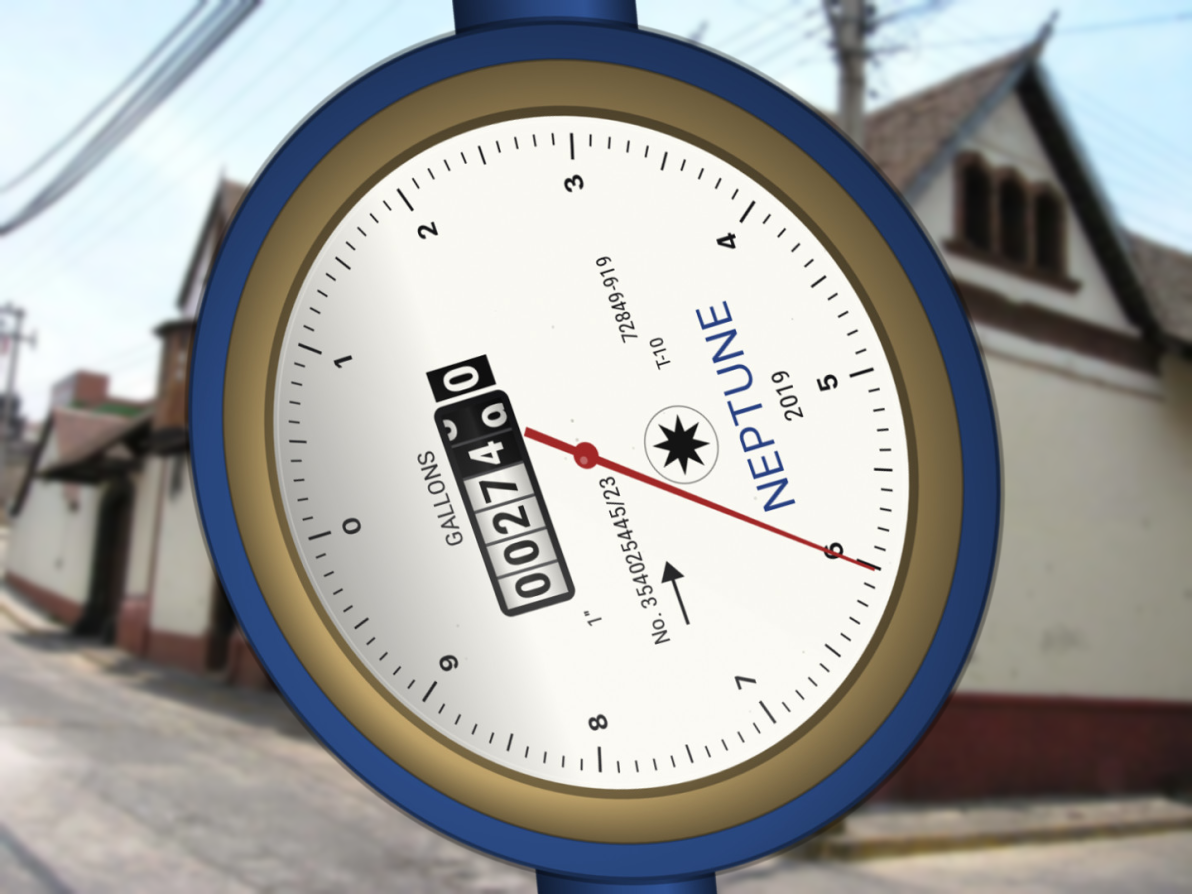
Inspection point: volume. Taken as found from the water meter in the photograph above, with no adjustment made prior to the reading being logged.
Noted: 27486.0 gal
